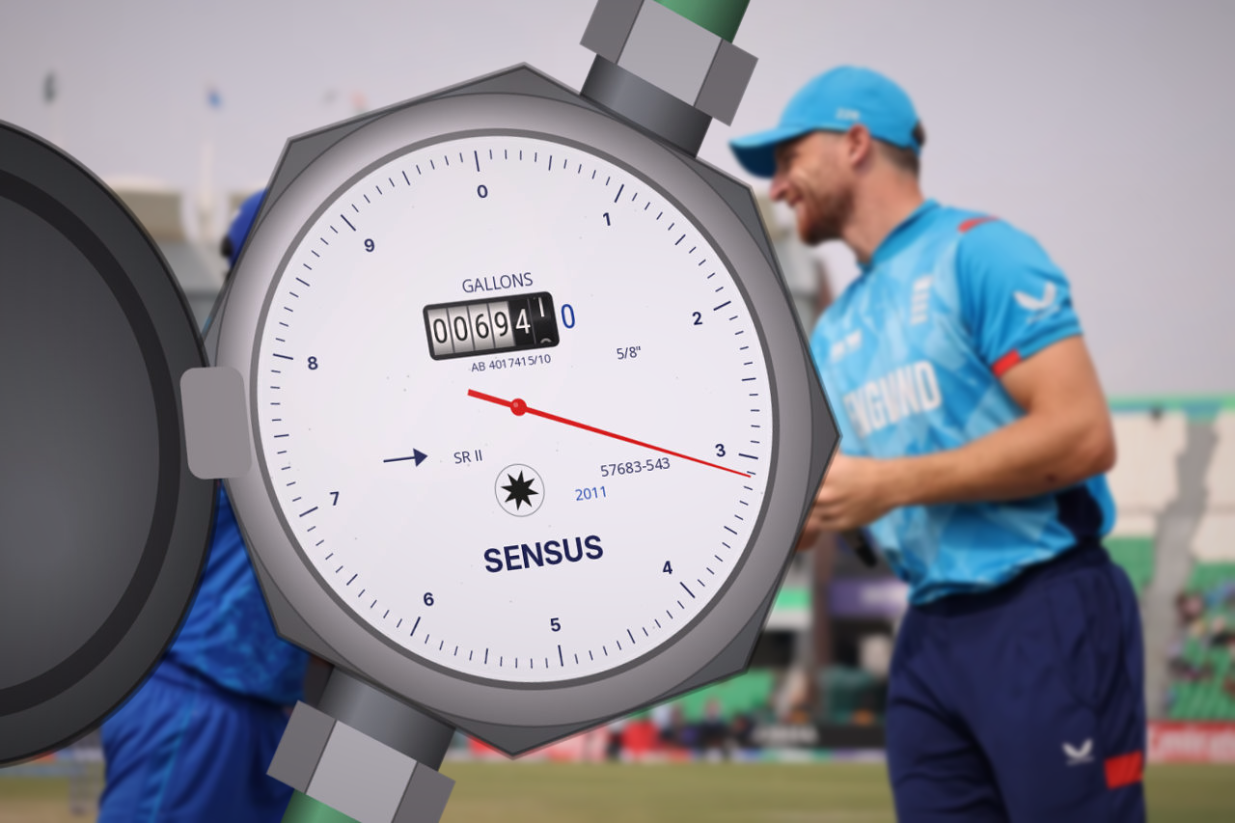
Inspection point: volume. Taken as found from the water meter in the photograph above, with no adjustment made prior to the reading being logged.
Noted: 69413.1 gal
